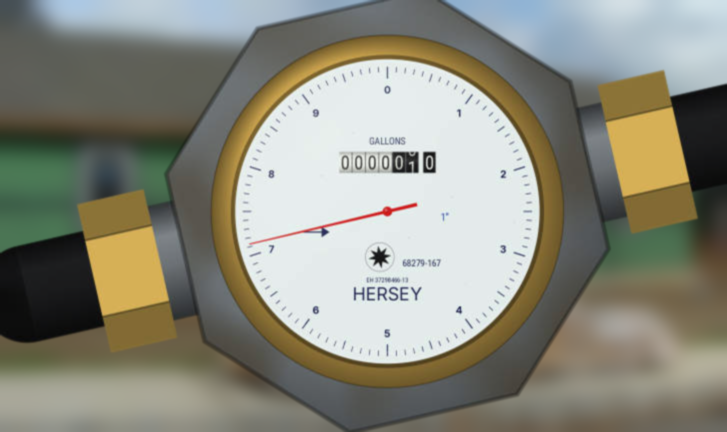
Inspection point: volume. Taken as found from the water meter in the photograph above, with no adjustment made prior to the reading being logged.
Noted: 7.1 gal
